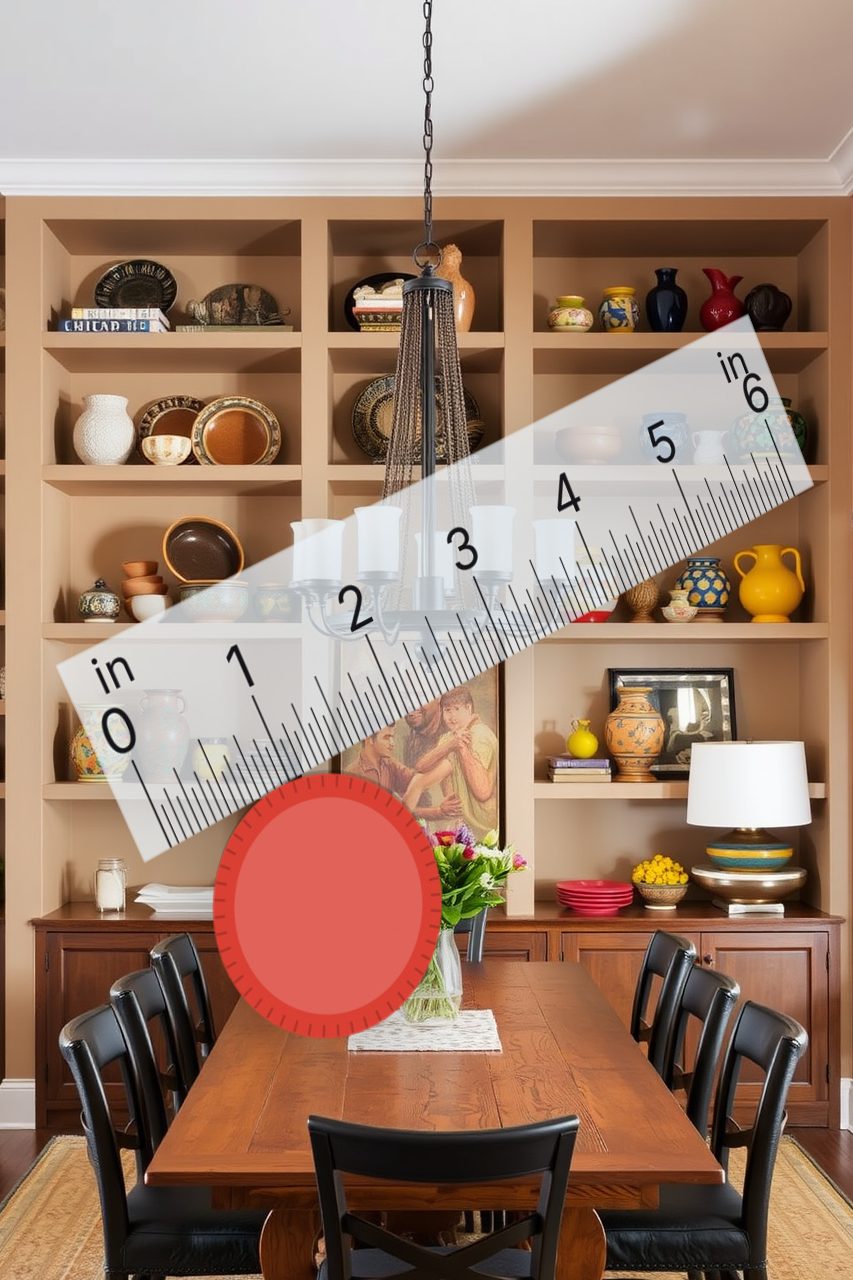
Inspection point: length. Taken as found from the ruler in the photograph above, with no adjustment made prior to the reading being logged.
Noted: 1.8125 in
